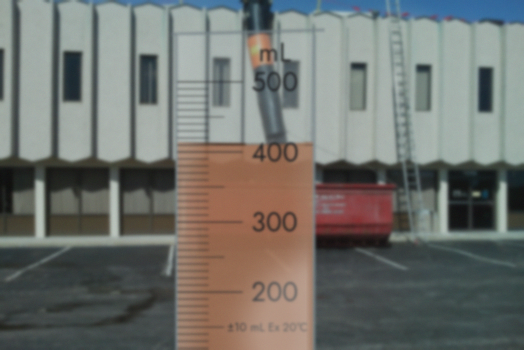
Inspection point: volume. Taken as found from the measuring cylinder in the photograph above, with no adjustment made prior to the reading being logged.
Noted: 410 mL
